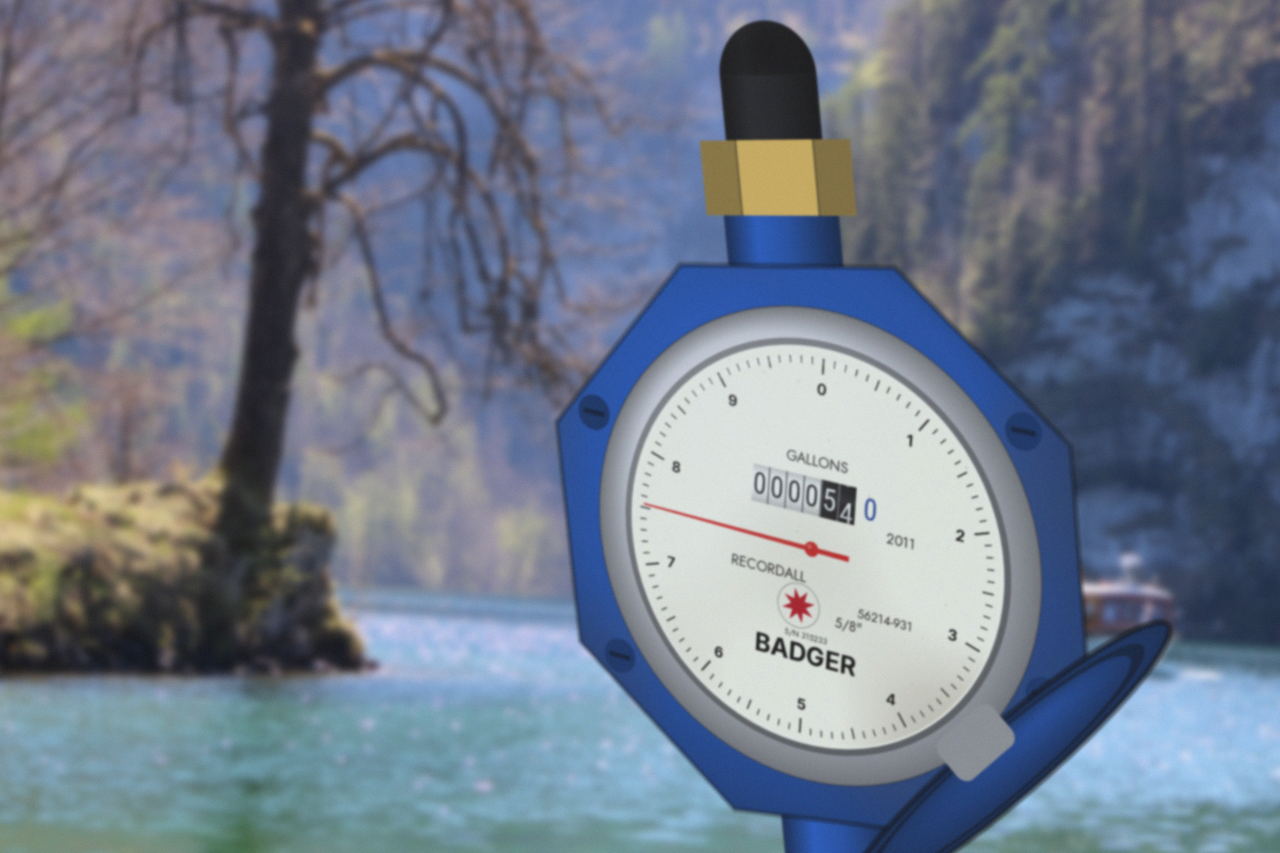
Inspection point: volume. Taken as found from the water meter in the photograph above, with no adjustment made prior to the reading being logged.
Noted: 537.5 gal
